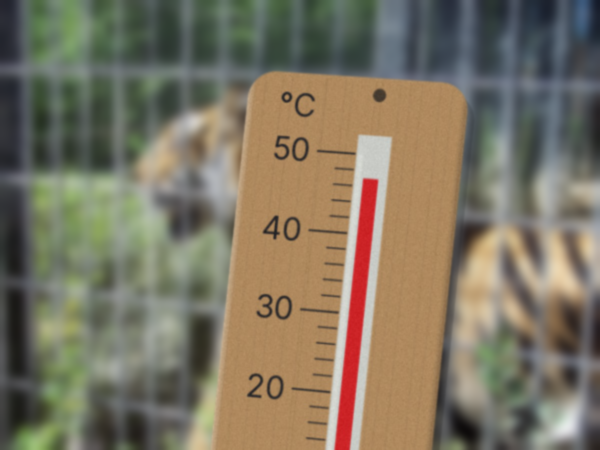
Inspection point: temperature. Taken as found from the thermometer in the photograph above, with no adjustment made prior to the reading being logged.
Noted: 47 °C
